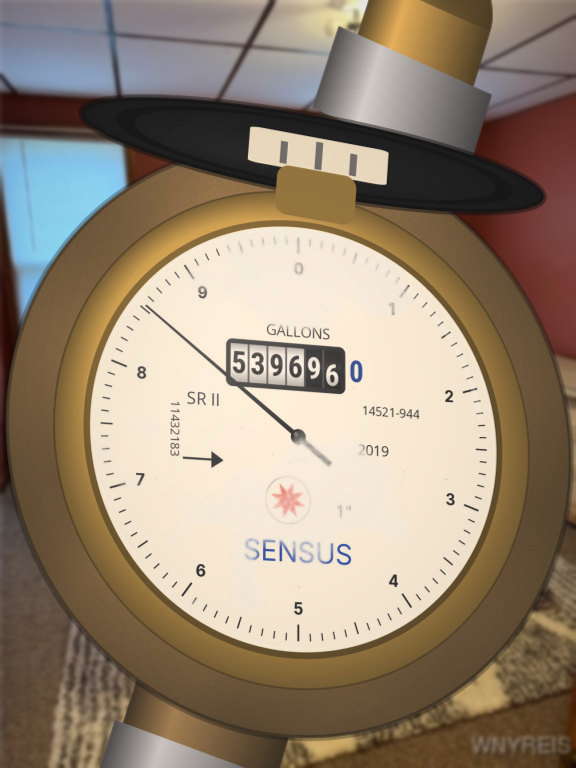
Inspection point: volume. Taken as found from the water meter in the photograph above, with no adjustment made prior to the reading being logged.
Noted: 5396958.5 gal
